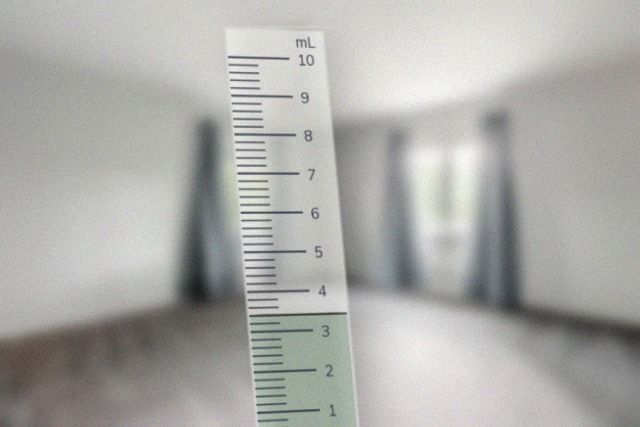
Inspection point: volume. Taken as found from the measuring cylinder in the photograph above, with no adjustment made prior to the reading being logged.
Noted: 3.4 mL
